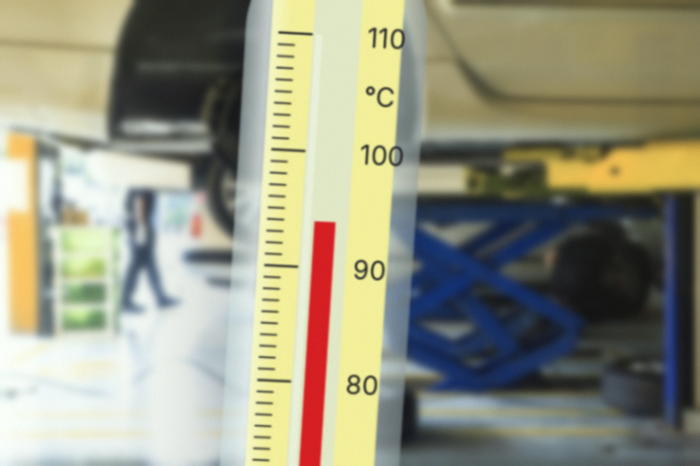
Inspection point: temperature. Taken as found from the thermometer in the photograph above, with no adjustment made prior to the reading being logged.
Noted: 94 °C
